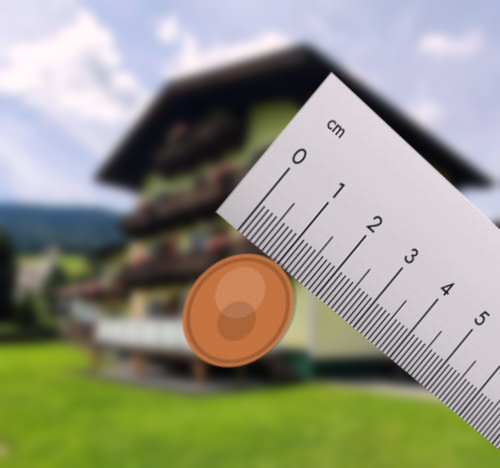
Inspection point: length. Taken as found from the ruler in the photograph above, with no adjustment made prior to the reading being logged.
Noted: 2 cm
